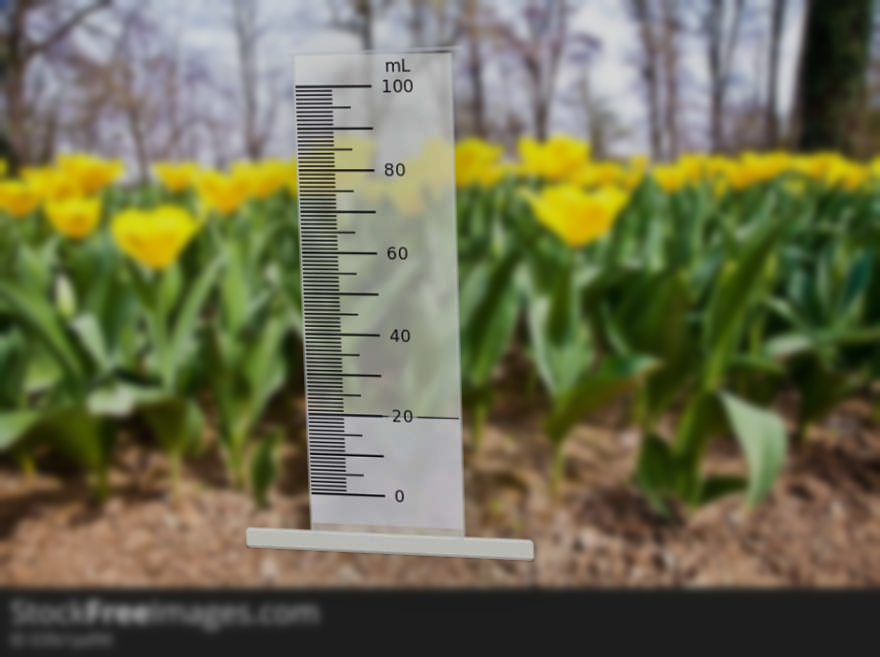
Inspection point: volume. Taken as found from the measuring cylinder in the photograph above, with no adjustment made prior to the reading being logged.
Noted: 20 mL
